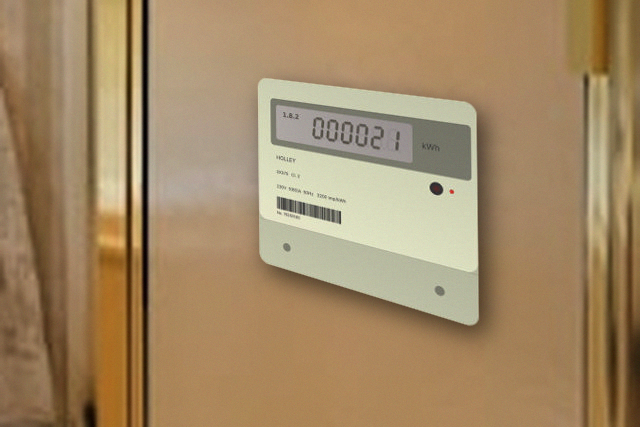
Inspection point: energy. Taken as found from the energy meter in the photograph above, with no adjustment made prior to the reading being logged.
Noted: 21 kWh
